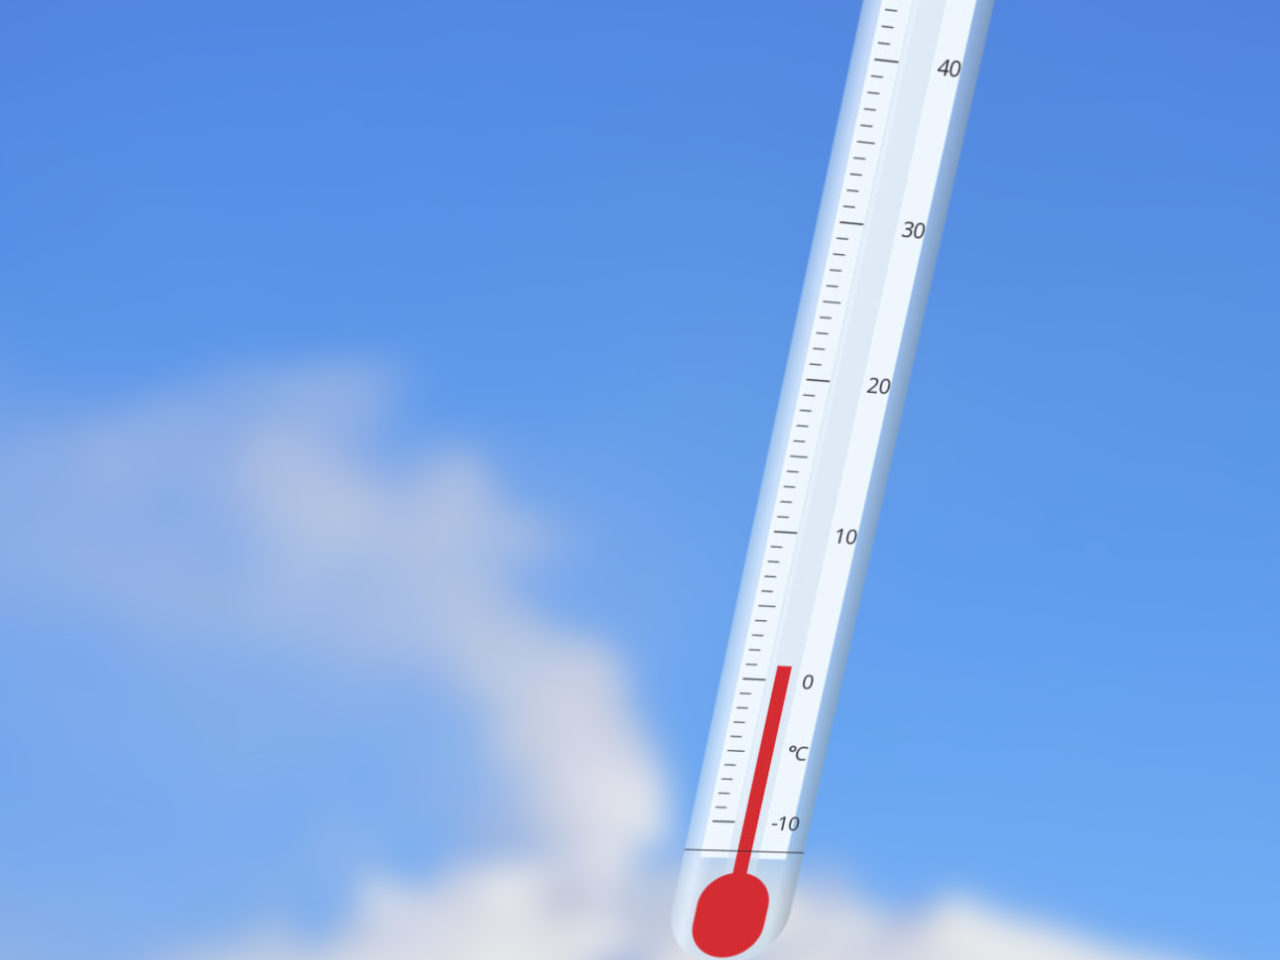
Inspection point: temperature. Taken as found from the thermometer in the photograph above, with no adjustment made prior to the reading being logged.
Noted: 1 °C
